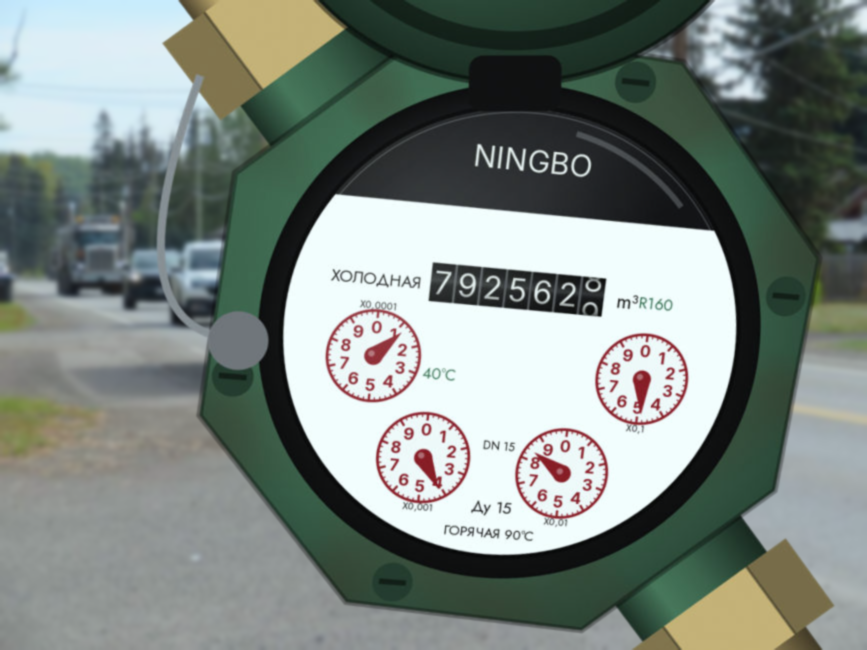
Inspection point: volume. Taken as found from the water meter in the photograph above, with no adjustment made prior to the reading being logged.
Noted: 7925628.4841 m³
